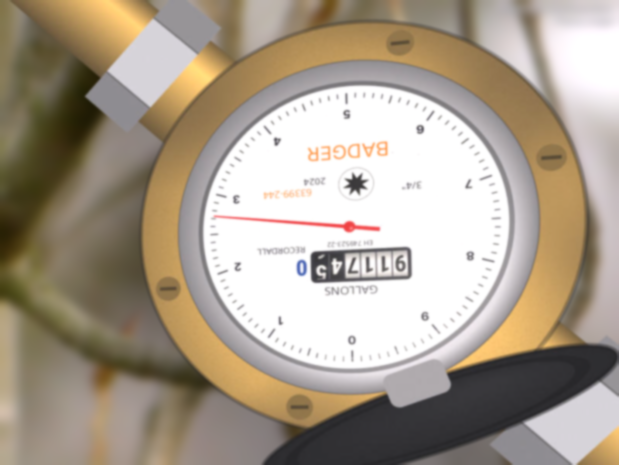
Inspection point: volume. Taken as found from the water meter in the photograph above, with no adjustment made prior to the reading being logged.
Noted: 9117452.7 gal
